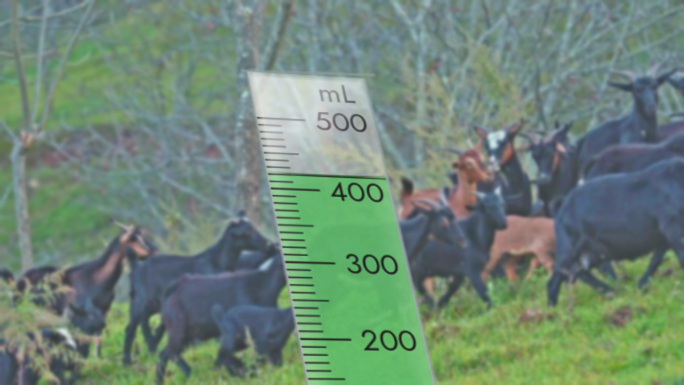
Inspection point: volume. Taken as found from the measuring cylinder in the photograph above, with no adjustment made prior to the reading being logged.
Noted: 420 mL
